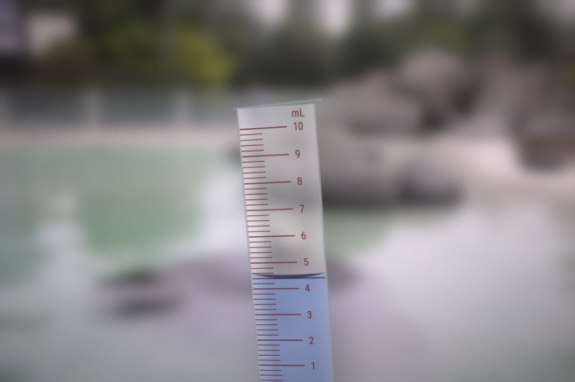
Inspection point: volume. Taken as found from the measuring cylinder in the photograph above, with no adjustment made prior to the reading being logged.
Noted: 4.4 mL
